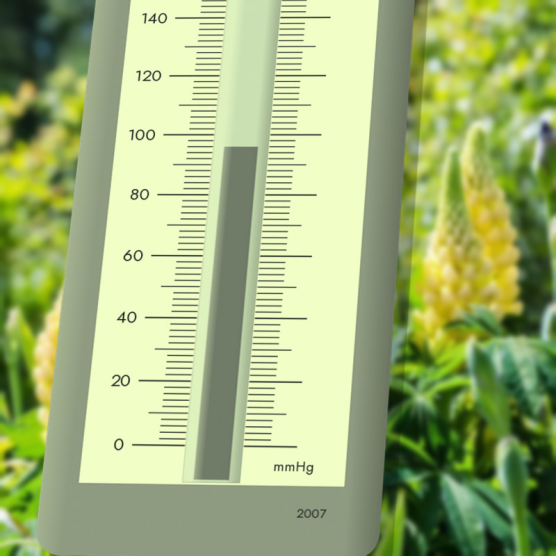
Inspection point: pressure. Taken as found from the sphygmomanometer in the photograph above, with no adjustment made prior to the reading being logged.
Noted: 96 mmHg
